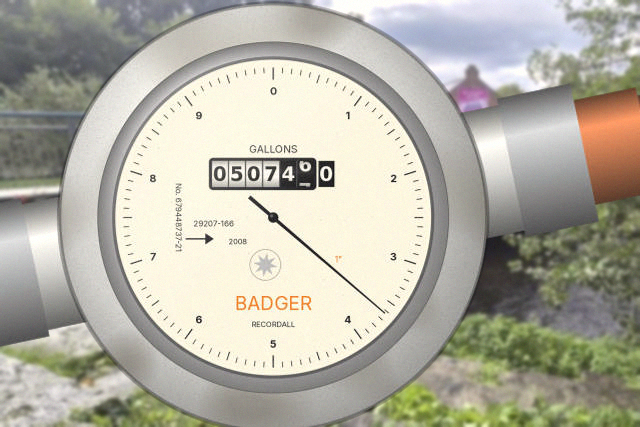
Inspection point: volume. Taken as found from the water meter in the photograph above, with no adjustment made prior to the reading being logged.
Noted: 507463.6 gal
